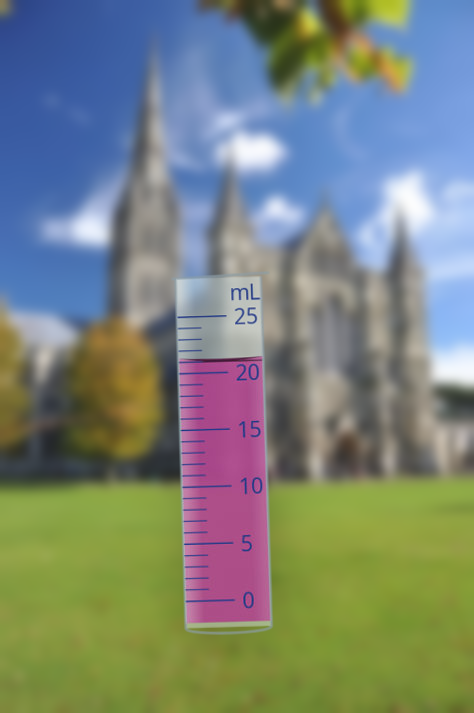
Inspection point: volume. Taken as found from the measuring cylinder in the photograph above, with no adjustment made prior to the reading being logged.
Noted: 21 mL
